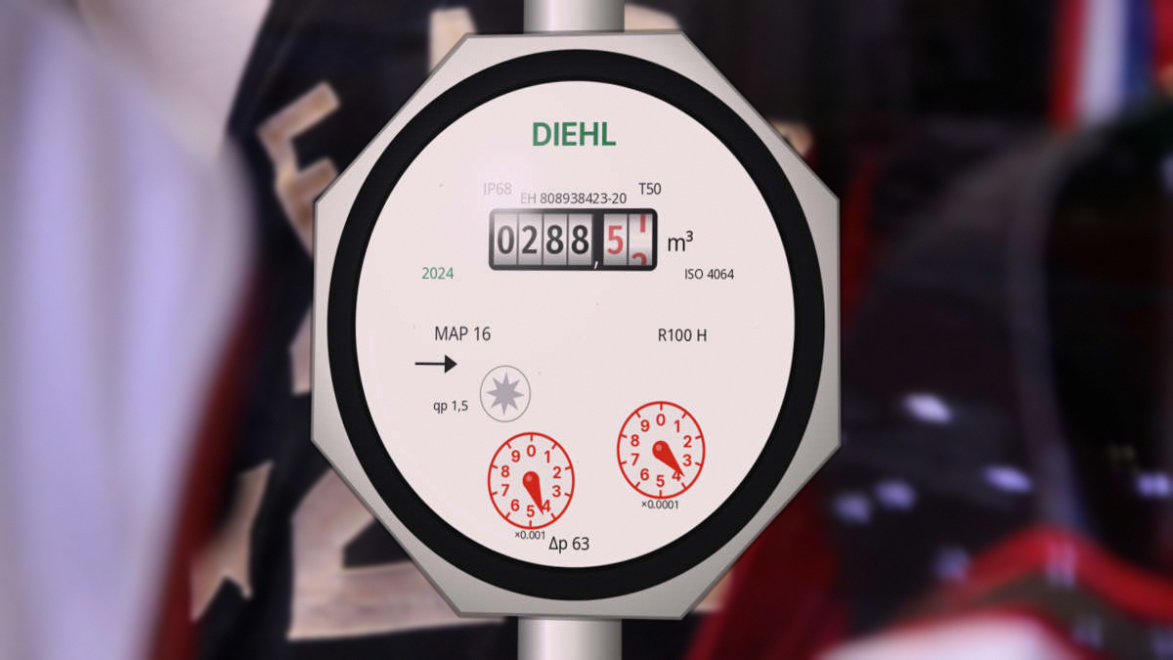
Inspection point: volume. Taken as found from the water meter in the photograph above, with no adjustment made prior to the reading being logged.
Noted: 288.5143 m³
